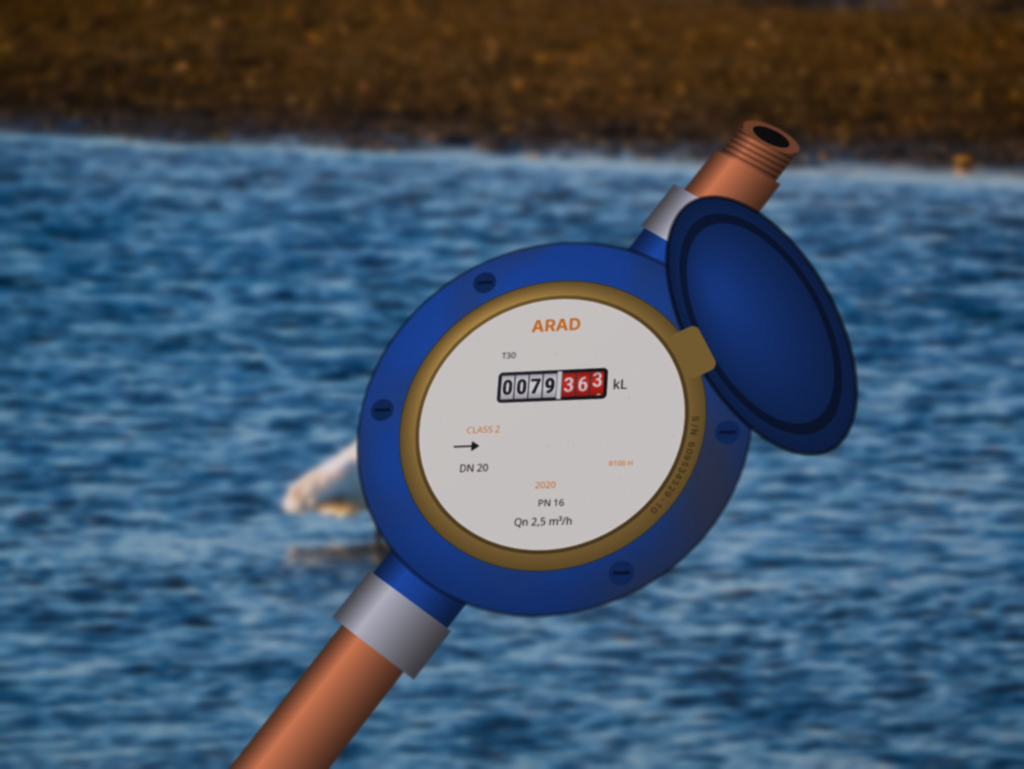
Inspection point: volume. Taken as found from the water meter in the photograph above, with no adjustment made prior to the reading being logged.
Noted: 79.363 kL
